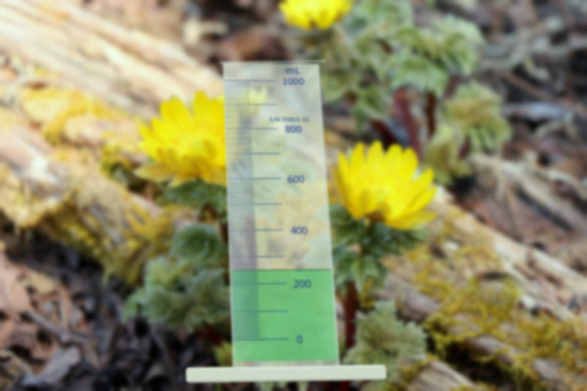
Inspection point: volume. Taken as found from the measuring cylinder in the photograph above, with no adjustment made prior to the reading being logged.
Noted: 250 mL
